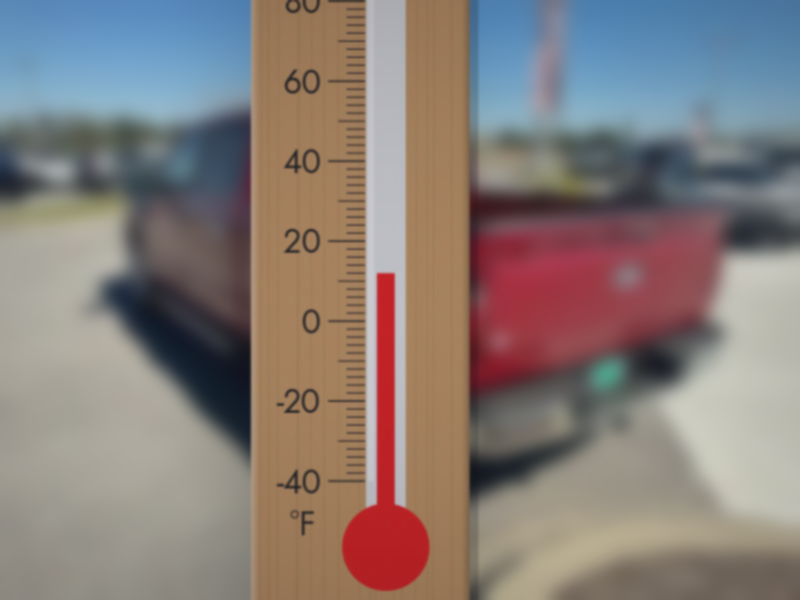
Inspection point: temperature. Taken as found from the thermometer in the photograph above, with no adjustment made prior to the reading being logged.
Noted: 12 °F
